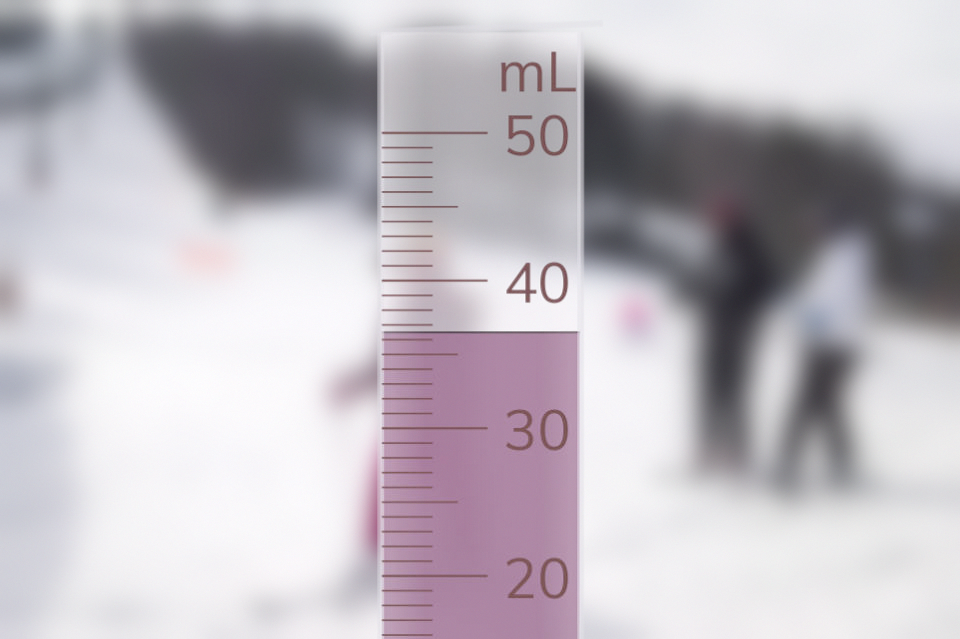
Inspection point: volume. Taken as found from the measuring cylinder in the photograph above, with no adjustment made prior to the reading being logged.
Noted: 36.5 mL
